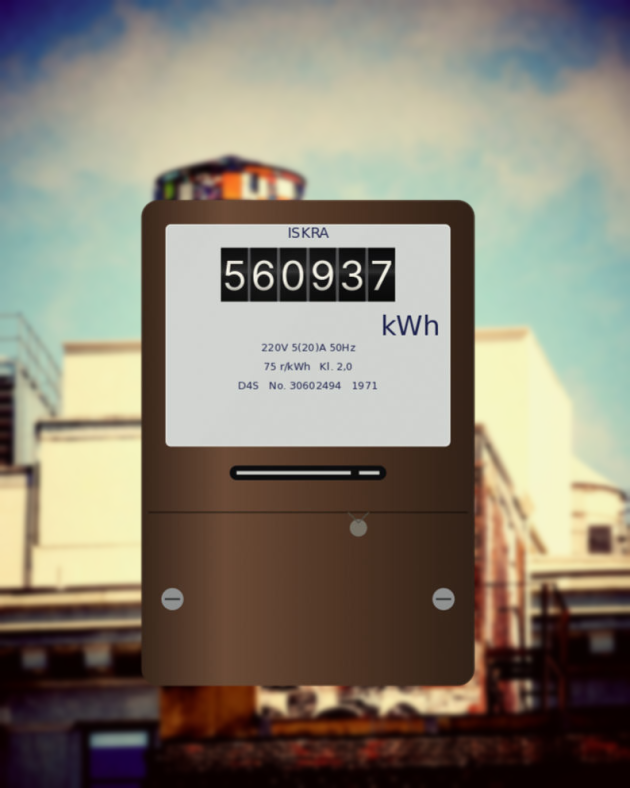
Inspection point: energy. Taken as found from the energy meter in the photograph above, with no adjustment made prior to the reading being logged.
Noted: 560937 kWh
